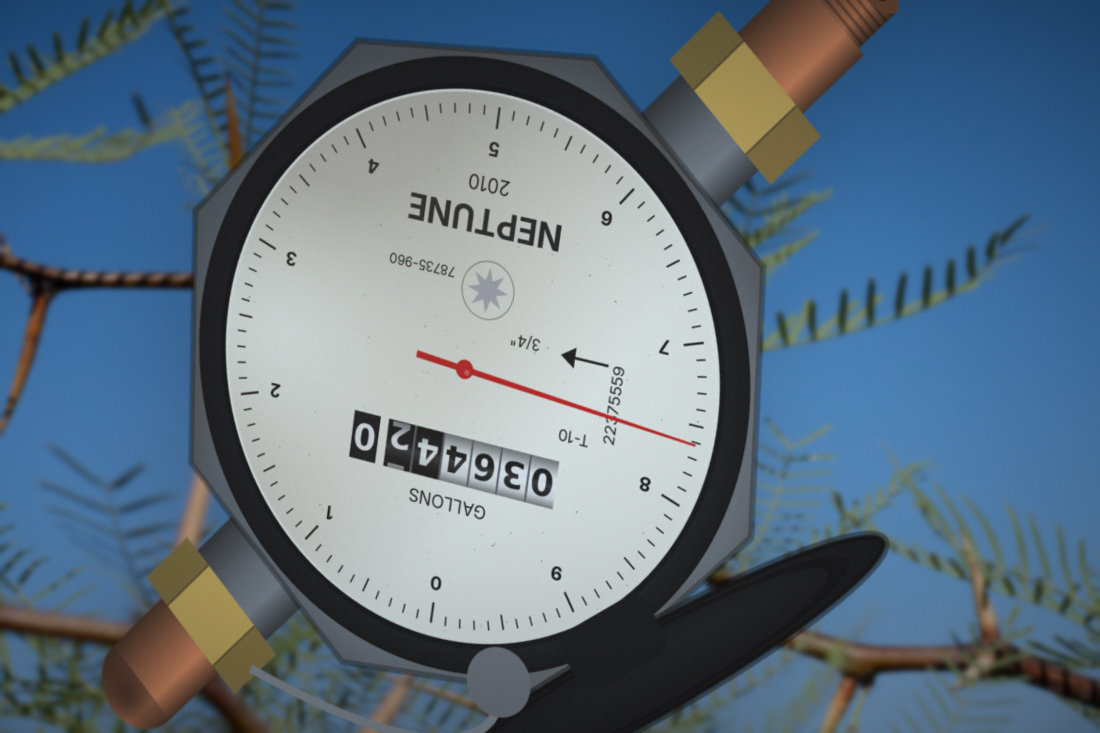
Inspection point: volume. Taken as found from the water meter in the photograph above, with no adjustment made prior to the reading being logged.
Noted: 364417.6 gal
